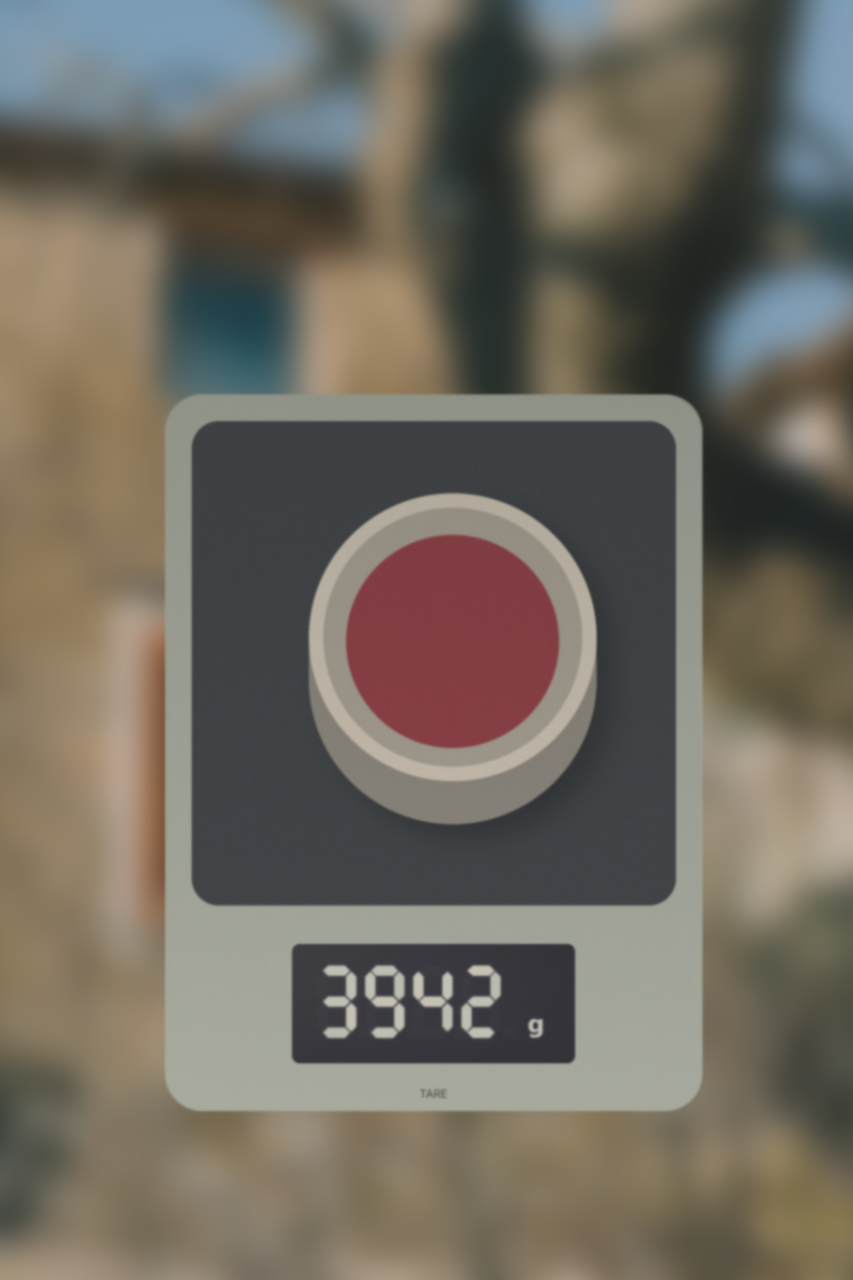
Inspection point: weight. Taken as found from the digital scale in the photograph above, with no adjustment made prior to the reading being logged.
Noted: 3942 g
